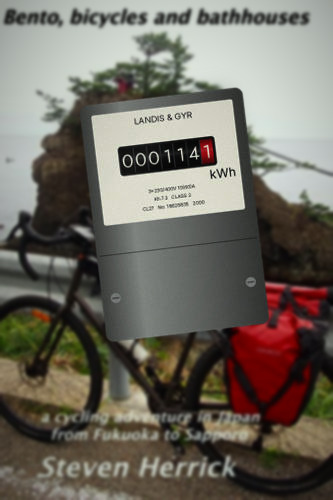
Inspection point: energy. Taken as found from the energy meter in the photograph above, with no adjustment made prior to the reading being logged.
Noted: 114.1 kWh
